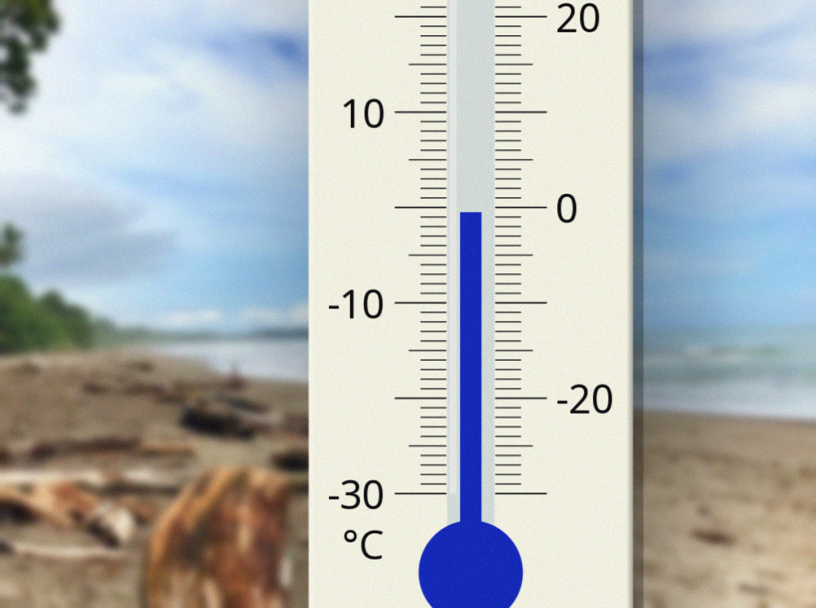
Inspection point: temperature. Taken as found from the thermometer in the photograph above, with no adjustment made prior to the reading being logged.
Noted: -0.5 °C
